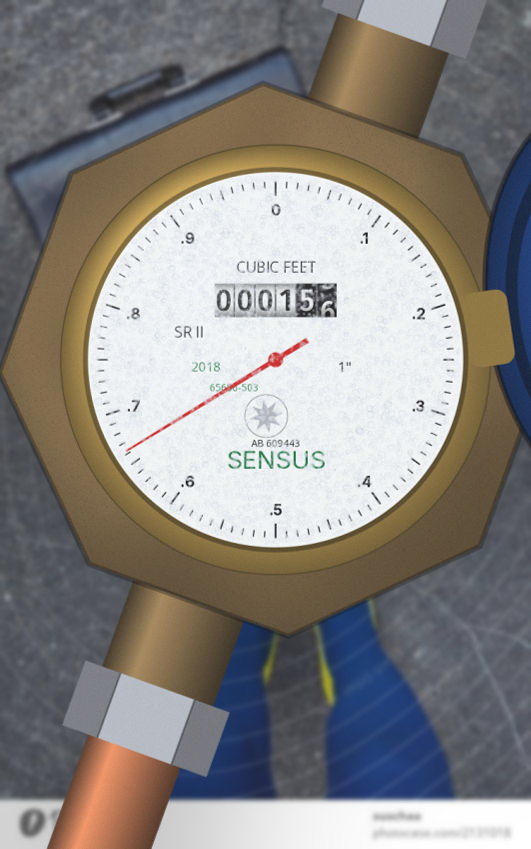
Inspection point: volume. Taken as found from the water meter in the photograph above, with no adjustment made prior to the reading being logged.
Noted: 155.66 ft³
